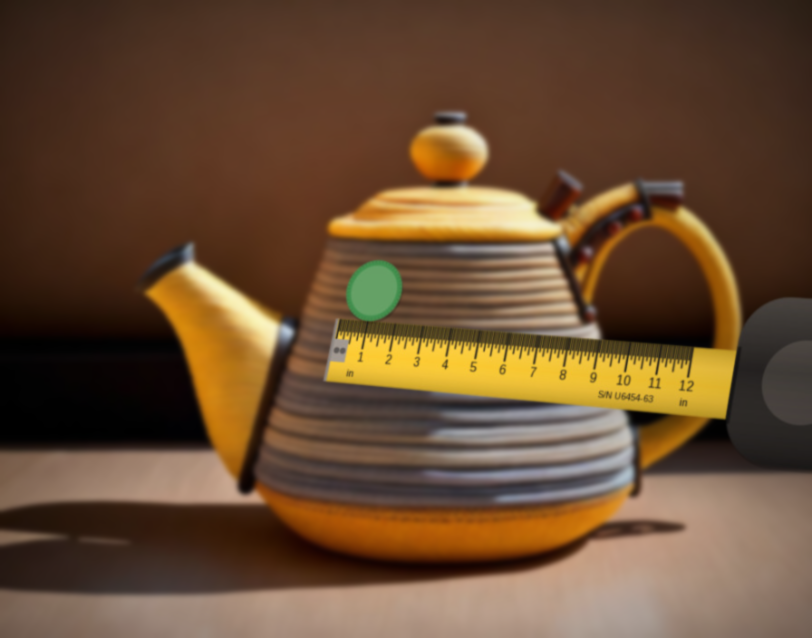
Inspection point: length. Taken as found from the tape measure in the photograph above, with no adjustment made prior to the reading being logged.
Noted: 2 in
